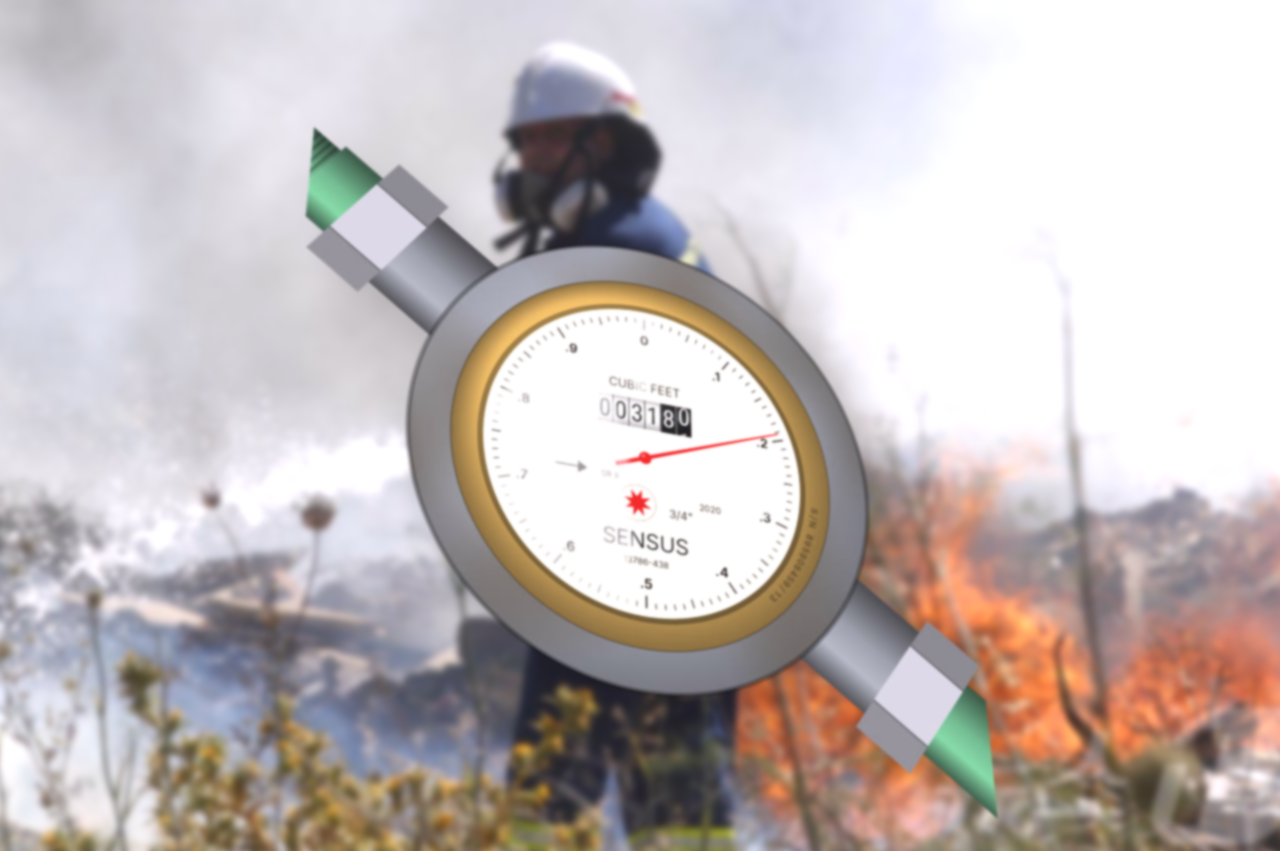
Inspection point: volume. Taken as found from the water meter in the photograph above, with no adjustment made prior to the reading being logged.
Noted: 3180.19 ft³
